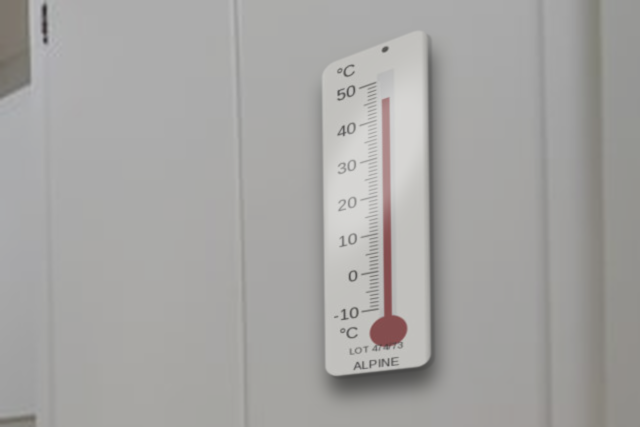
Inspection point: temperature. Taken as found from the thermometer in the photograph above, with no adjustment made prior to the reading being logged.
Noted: 45 °C
